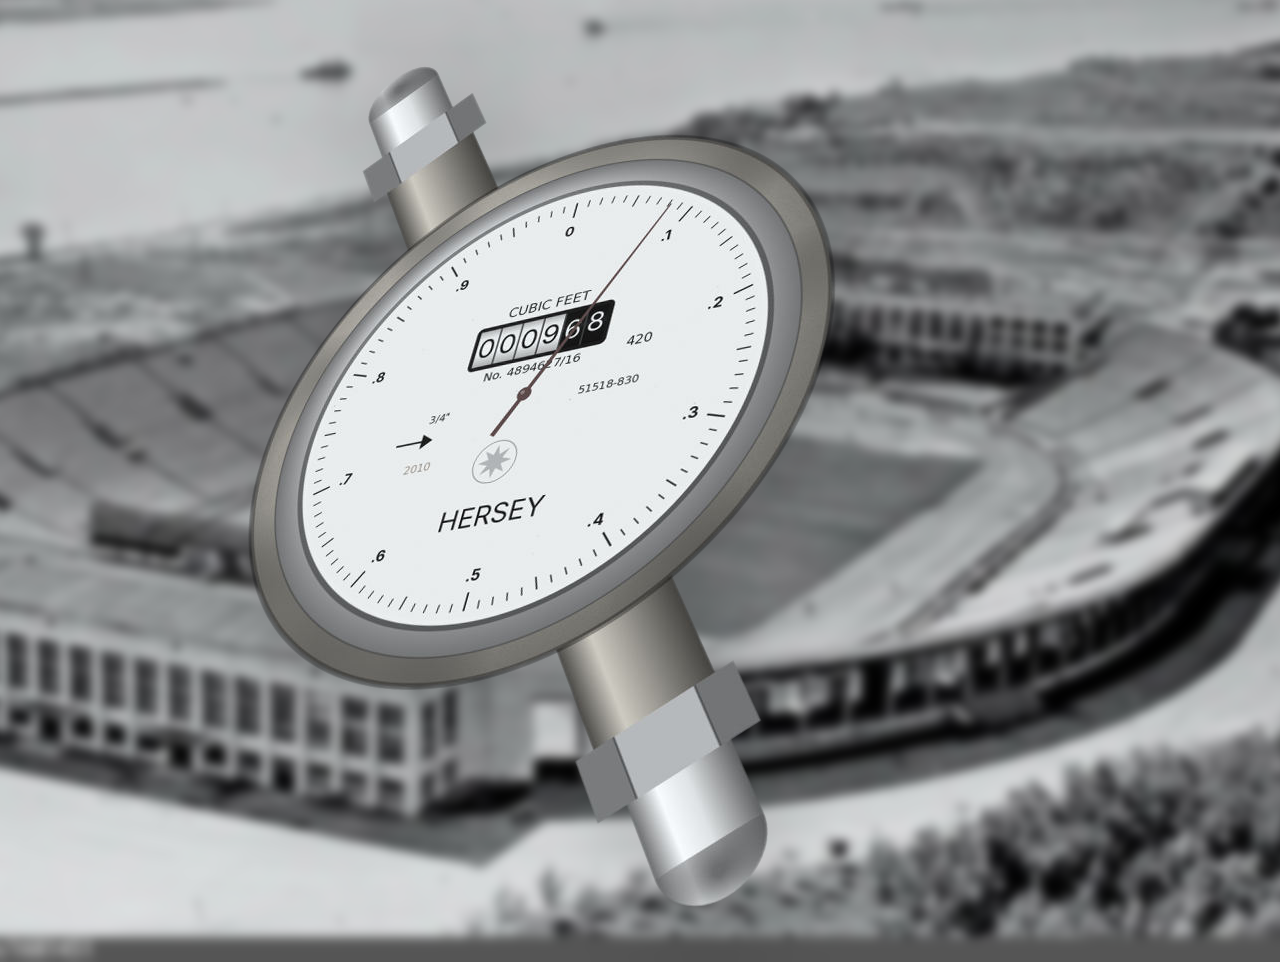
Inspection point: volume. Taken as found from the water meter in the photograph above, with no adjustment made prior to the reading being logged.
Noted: 968.08 ft³
